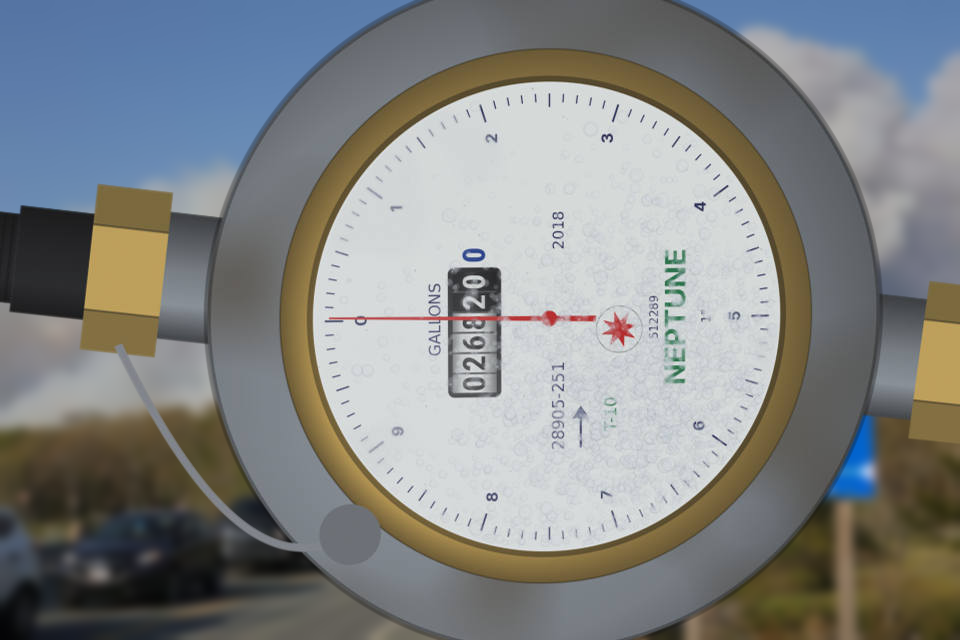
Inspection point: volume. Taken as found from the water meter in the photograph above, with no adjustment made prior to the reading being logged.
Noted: 268200.0 gal
